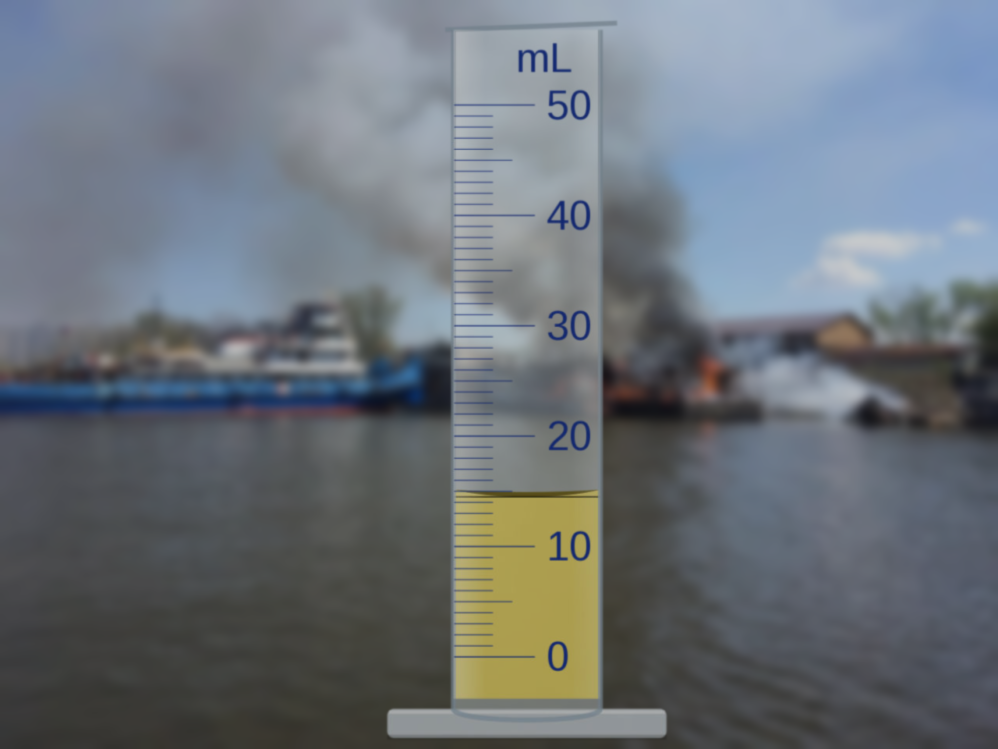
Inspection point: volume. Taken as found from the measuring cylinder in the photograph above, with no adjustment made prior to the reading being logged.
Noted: 14.5 mL
